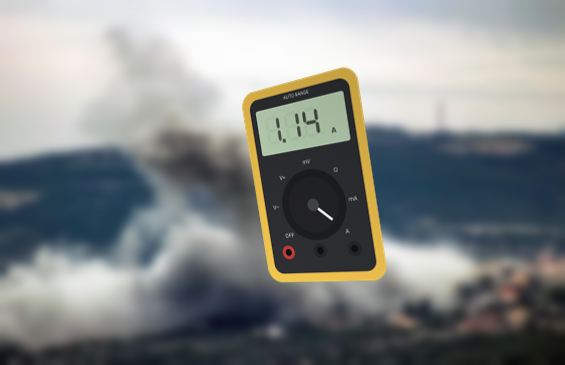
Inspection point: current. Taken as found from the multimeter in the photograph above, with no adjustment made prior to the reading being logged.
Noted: 1.14 A
